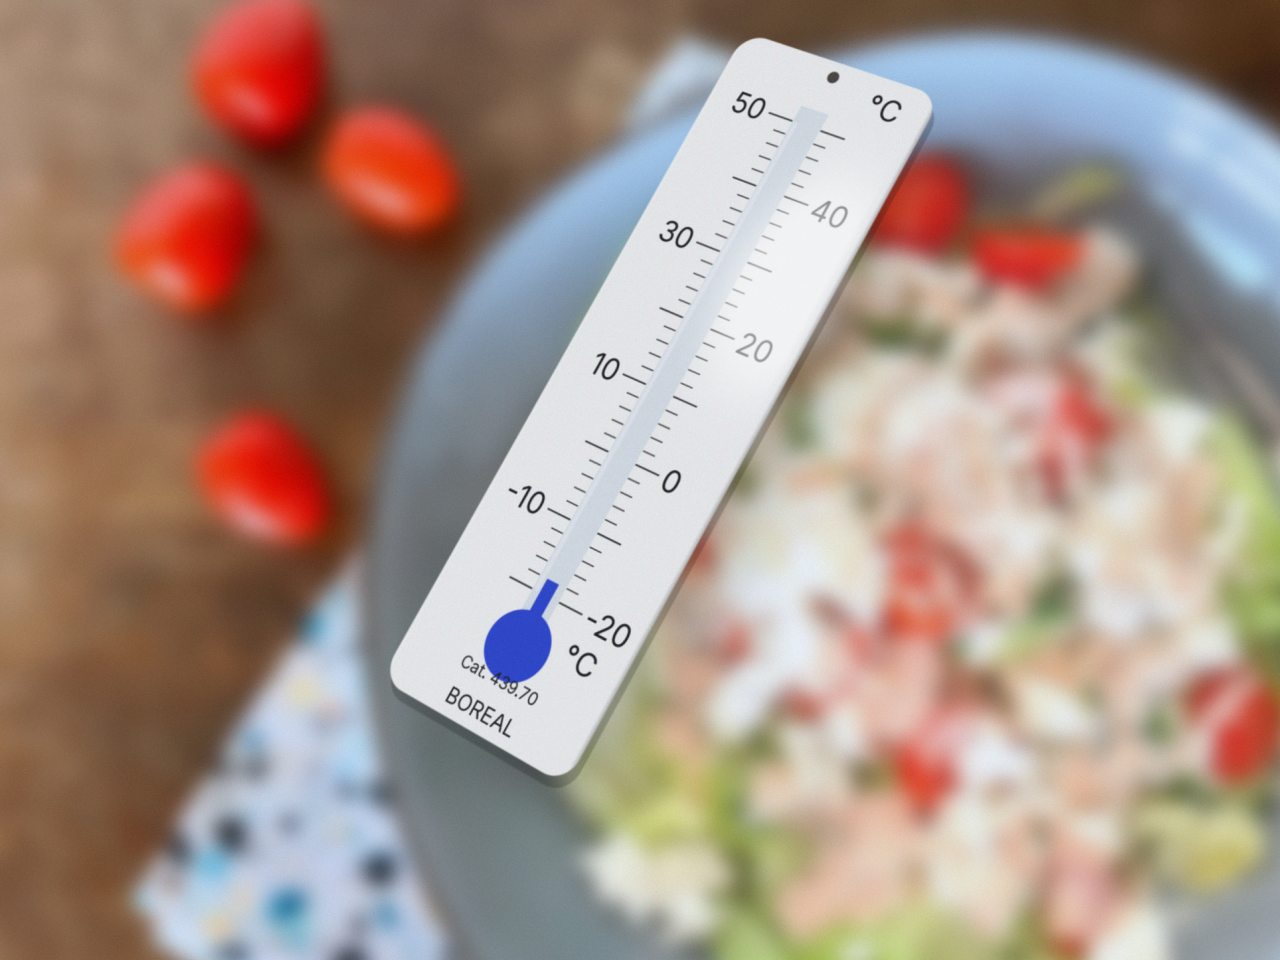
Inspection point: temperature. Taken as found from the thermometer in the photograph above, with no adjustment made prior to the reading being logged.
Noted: -18 °C
